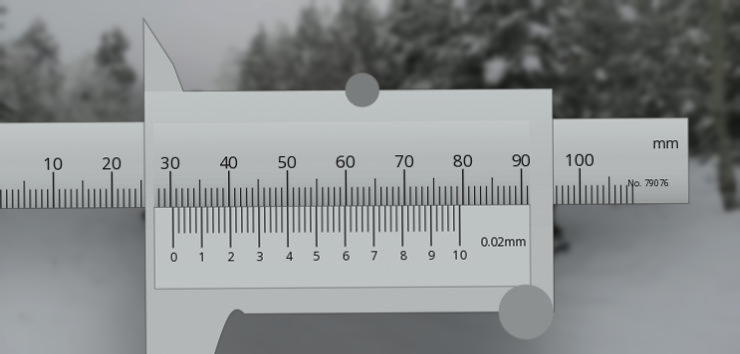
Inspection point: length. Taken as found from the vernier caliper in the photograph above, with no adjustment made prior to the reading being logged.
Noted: 30.4 mm
